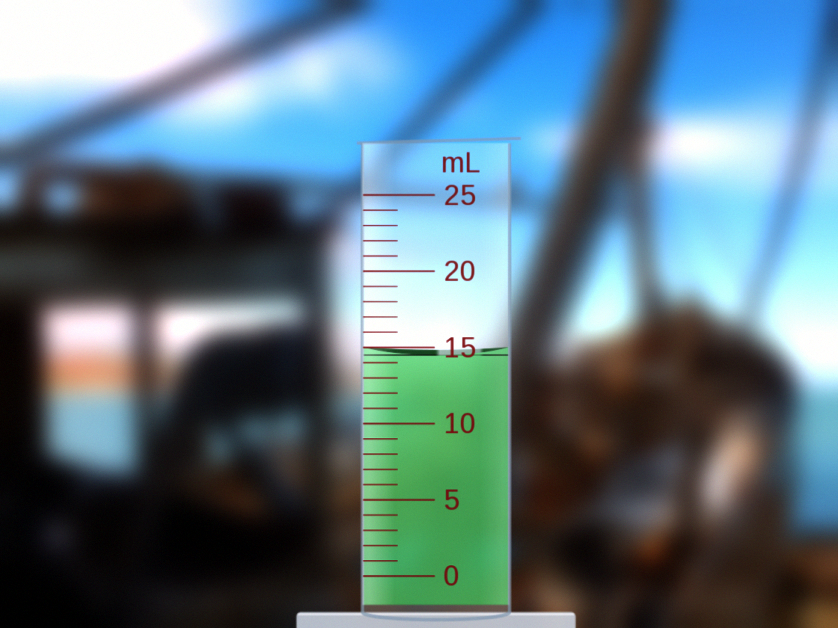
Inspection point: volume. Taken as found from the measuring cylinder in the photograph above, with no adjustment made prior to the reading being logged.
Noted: 14.5 mL
